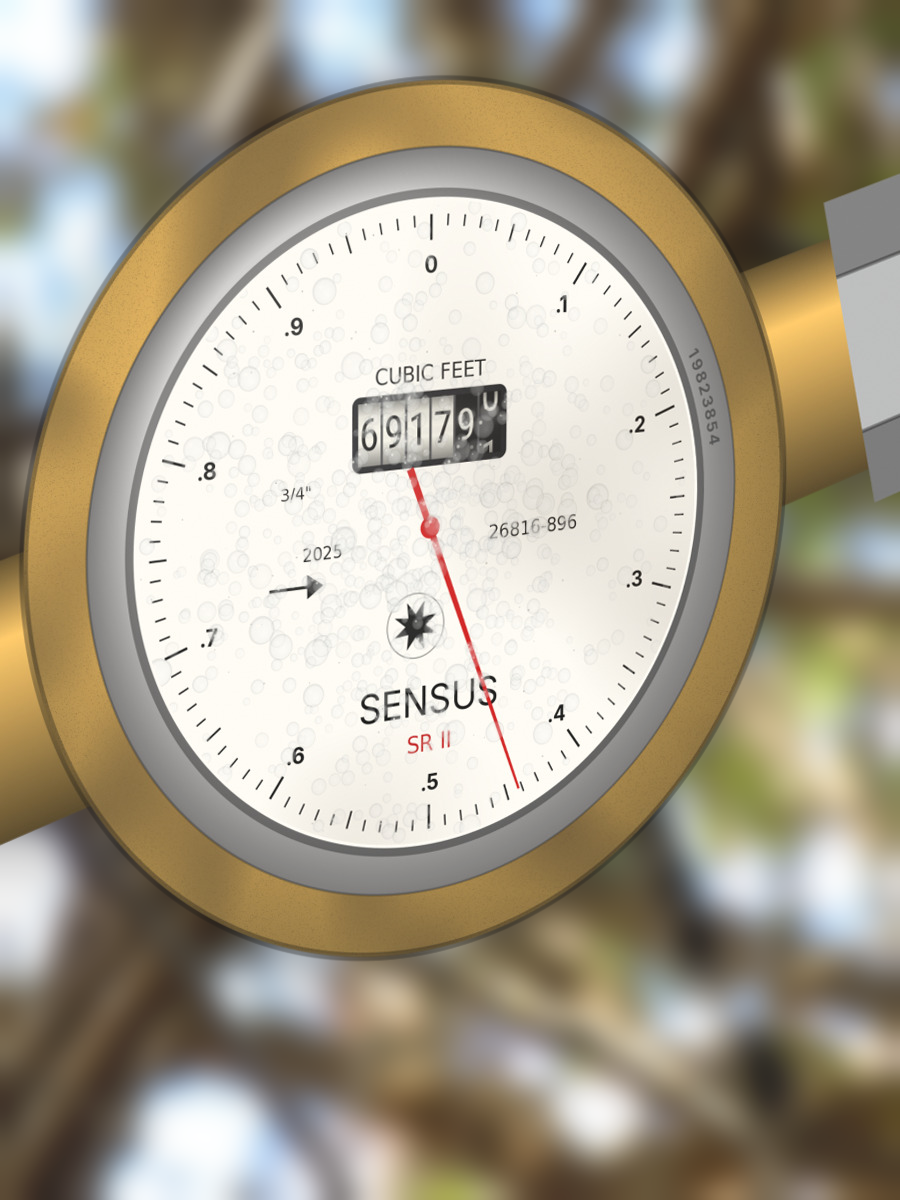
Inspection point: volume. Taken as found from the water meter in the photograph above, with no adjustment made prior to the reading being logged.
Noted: 691790.44 ft³
